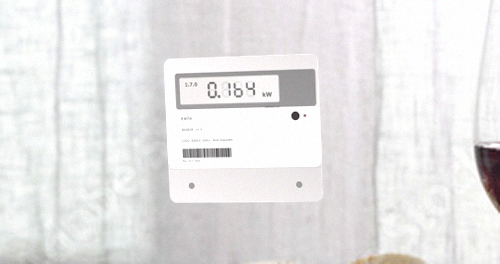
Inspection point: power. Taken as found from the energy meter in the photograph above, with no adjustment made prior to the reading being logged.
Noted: 0.164 kW
